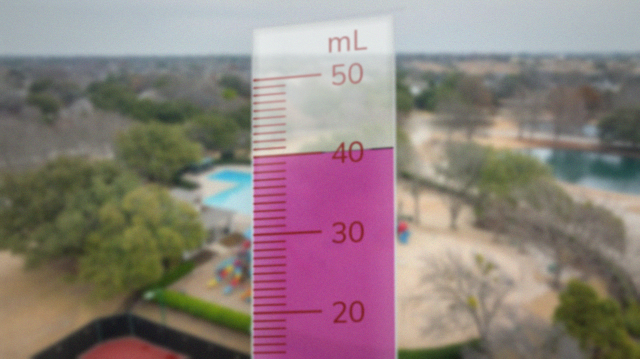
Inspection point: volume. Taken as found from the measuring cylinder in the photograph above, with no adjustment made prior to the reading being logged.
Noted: 40 mL
